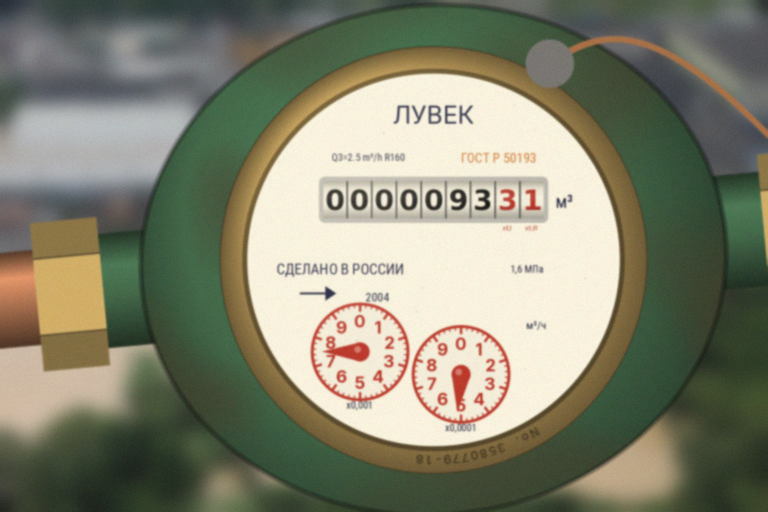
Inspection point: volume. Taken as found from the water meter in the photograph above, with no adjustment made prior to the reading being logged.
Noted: 93.3175 m³
